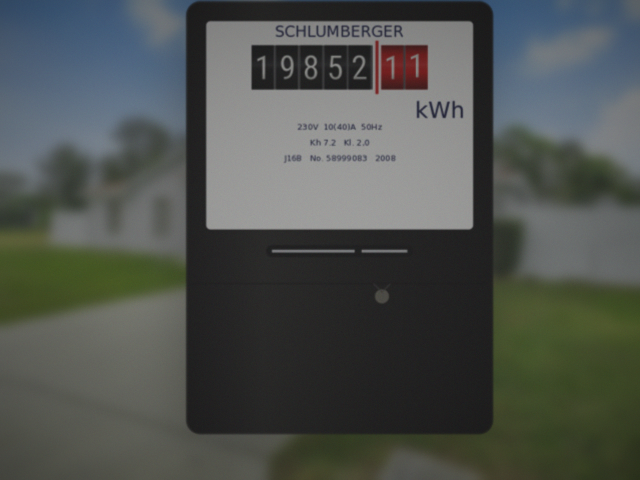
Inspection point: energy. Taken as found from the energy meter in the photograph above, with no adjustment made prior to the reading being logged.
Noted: 19852.11 kWh
